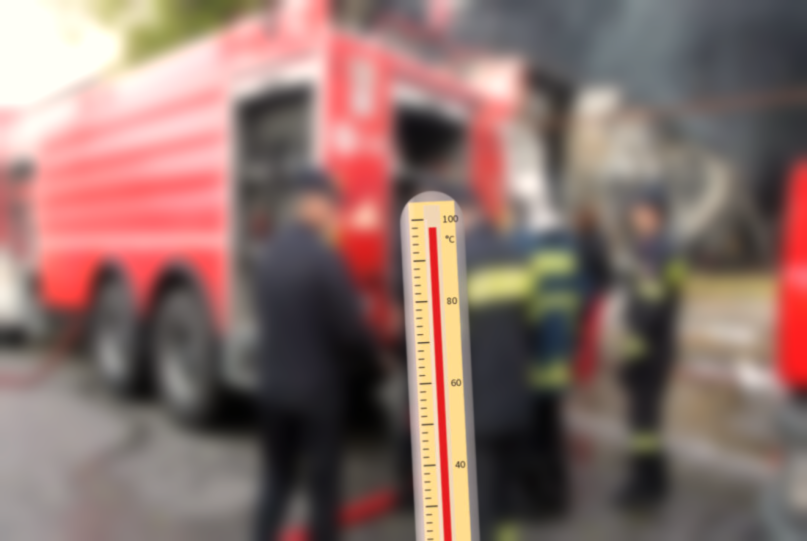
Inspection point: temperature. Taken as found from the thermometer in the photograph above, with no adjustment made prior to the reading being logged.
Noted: 98 °C
